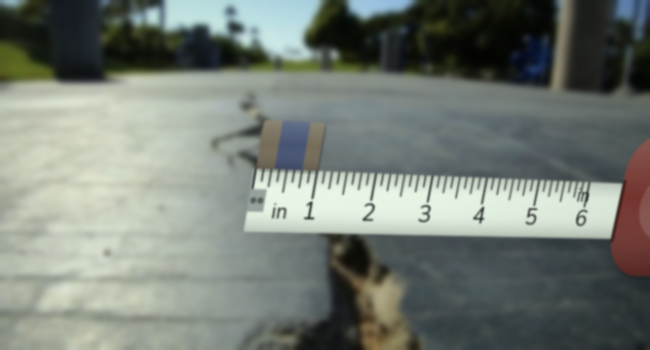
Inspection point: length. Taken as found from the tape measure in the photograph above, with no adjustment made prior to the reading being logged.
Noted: 1 in
